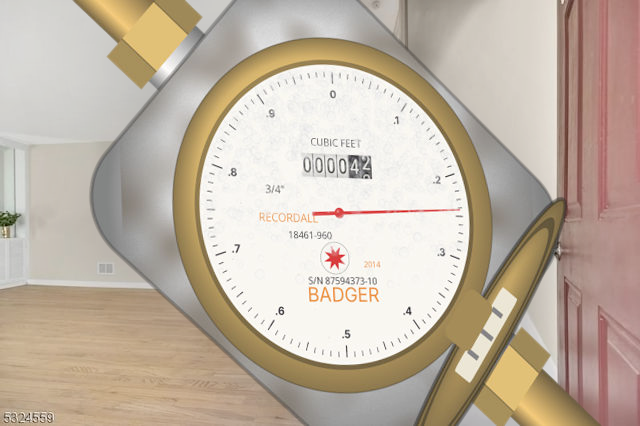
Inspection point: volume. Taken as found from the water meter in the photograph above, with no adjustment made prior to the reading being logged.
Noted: 42.24 ft³
